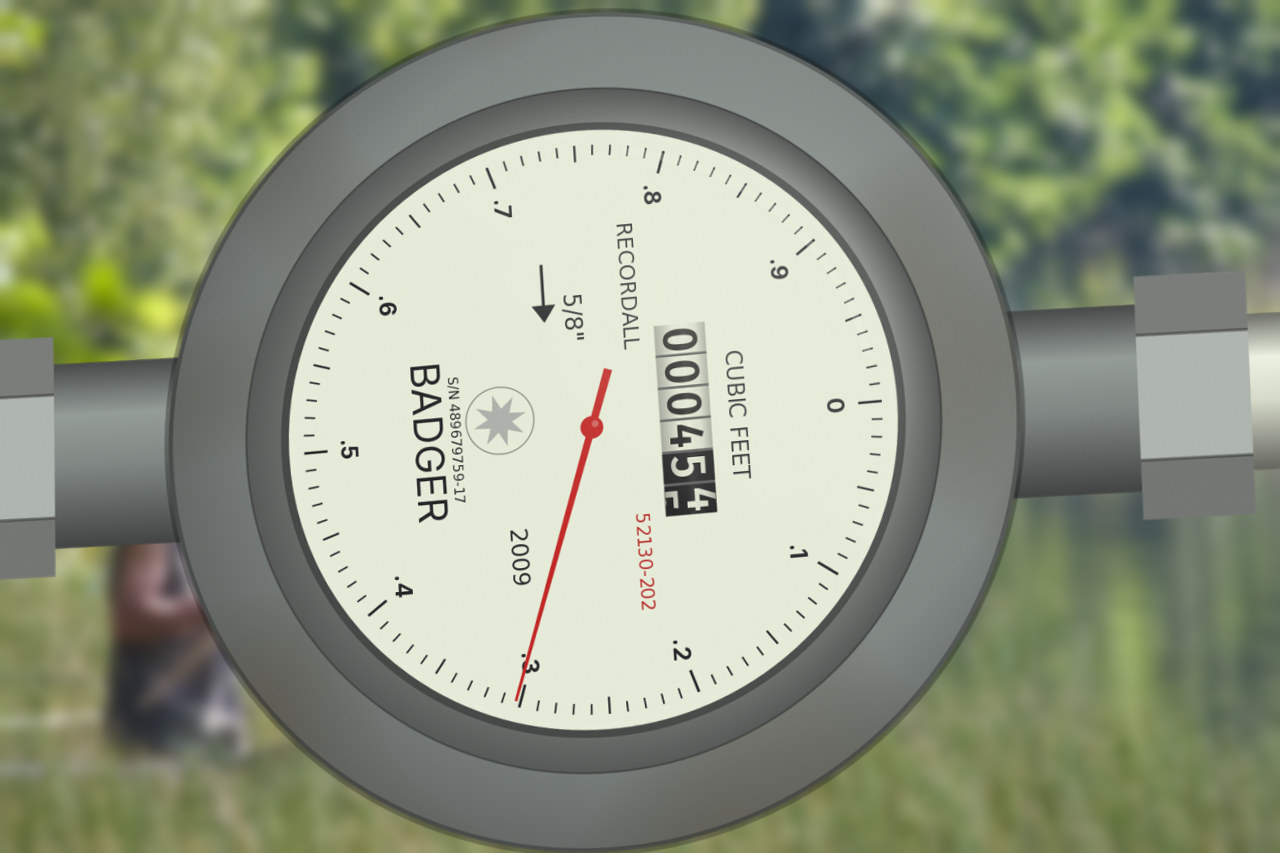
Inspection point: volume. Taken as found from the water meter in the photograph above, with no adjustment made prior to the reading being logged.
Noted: 454.30 ft³
